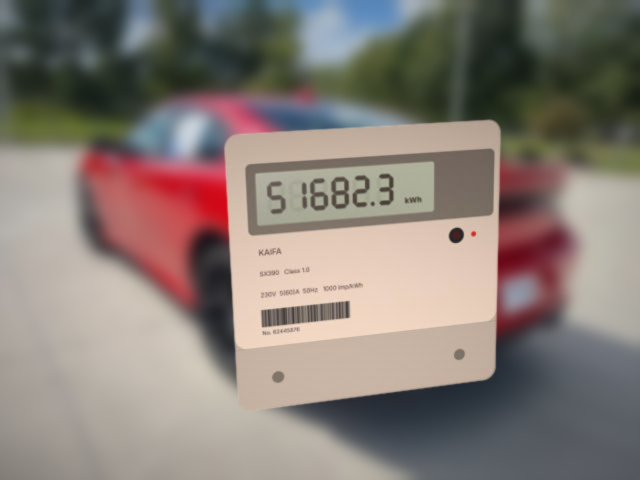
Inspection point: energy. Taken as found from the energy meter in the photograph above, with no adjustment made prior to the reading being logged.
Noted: 51682.3 kWh
